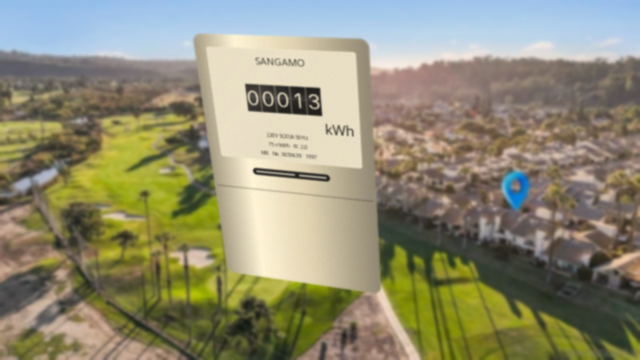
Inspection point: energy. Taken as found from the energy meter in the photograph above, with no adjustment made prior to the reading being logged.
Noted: 13 kWh
